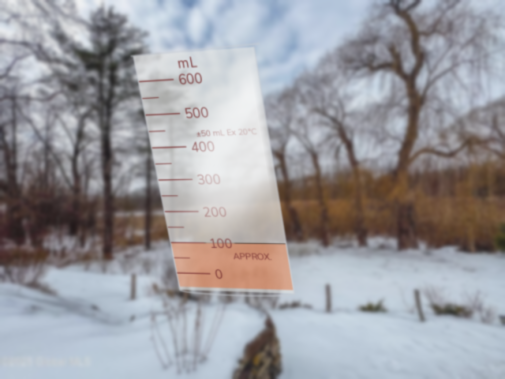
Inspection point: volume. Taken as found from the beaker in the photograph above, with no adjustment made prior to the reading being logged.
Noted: 100 mL
